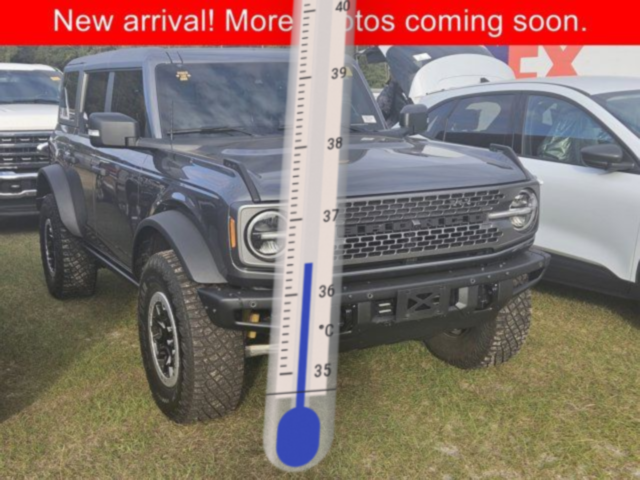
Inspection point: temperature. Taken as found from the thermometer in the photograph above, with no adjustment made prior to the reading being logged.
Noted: 36.4 °C
